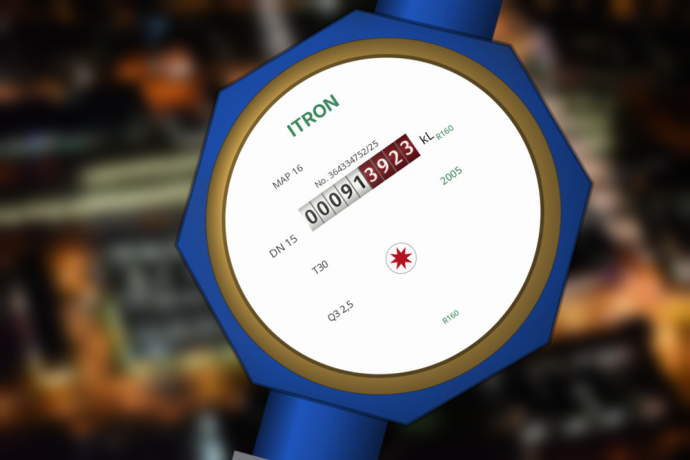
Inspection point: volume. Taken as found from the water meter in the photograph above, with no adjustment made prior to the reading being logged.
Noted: 91.3923 kL
